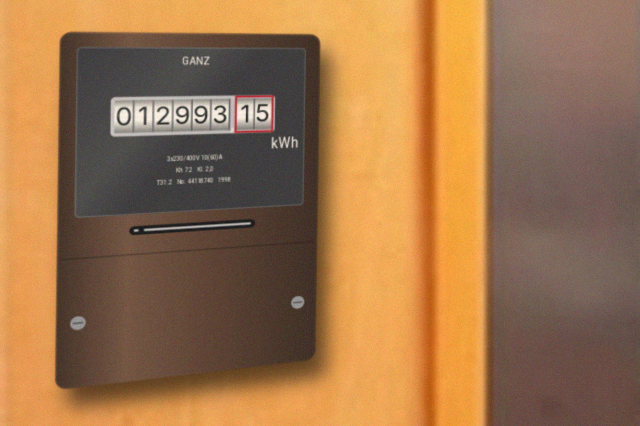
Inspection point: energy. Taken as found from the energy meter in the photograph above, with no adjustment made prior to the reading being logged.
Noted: 12993.15 kWh
